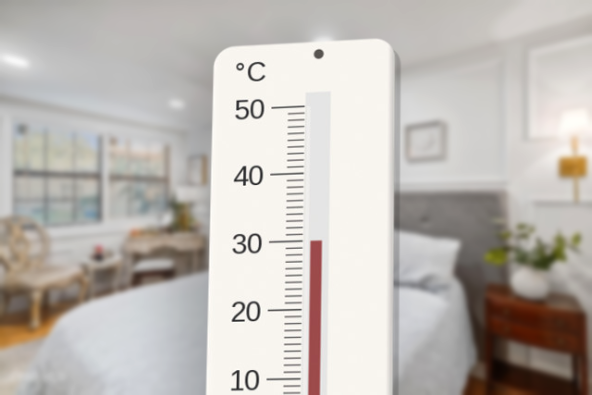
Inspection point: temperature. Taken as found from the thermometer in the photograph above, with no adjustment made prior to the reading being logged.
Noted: 30 °C
